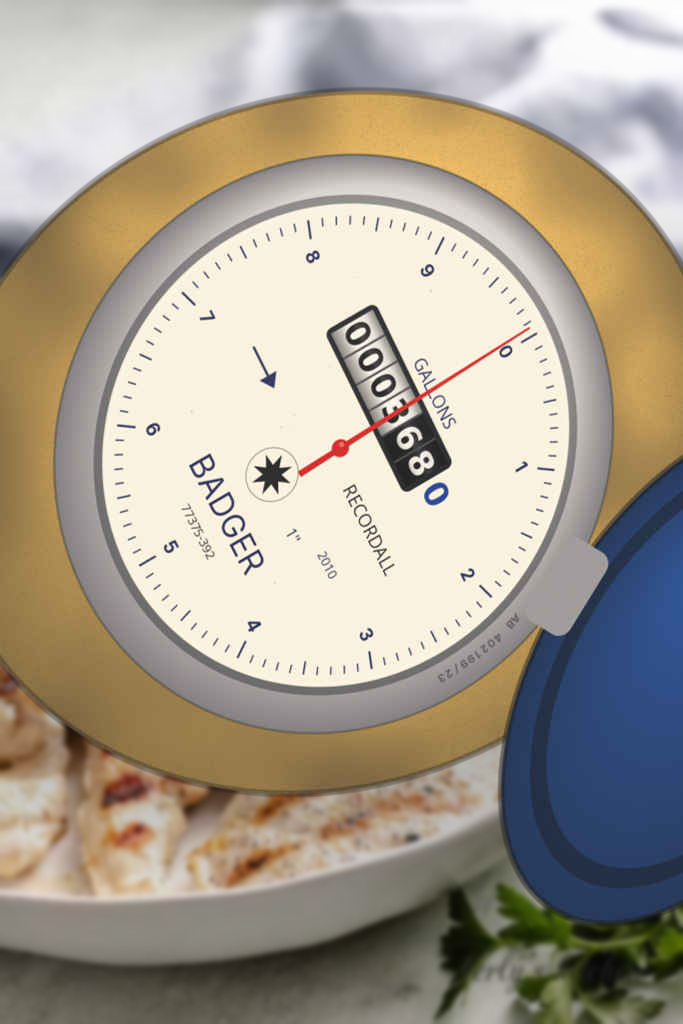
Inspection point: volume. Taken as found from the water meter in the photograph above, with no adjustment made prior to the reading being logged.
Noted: 3679.9 gal
